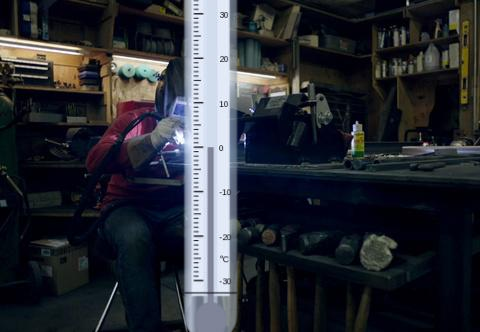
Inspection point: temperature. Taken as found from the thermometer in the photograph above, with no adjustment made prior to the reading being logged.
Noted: 0 °C
